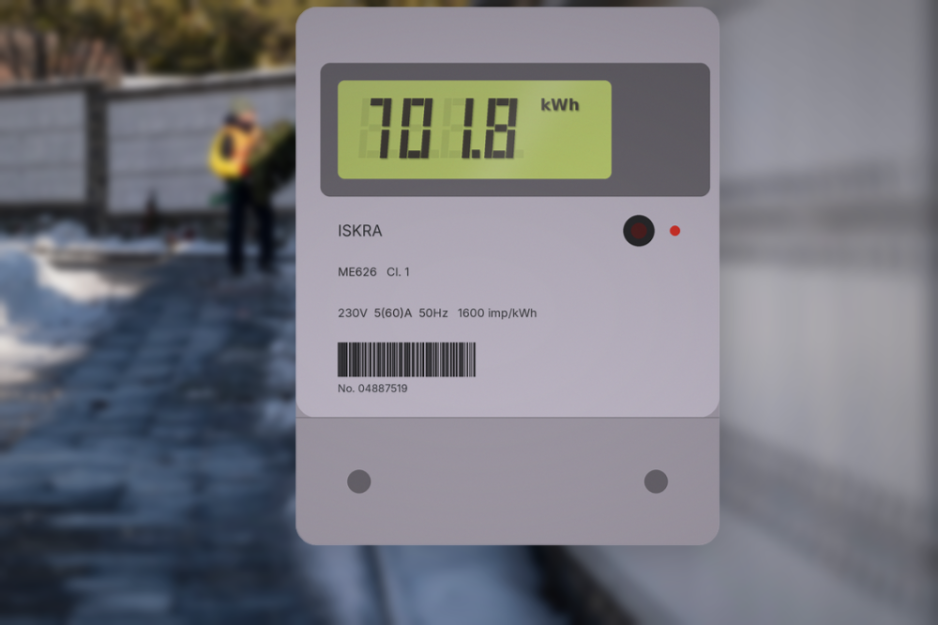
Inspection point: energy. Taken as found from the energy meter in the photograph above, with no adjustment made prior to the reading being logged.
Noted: 701.8 kWh
